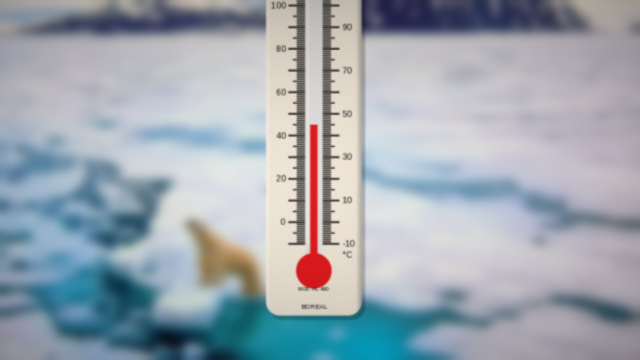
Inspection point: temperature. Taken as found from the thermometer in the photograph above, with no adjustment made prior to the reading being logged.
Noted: 45 °C
